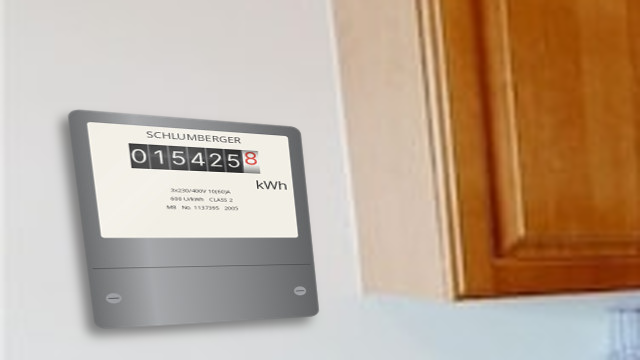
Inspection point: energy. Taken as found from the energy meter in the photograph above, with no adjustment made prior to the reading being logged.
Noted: 15425.8 kWh
